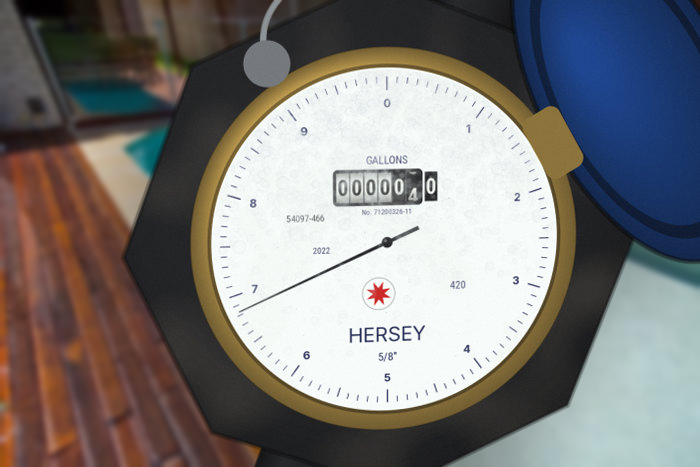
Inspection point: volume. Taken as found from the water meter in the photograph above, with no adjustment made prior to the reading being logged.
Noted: 36.8 gal
